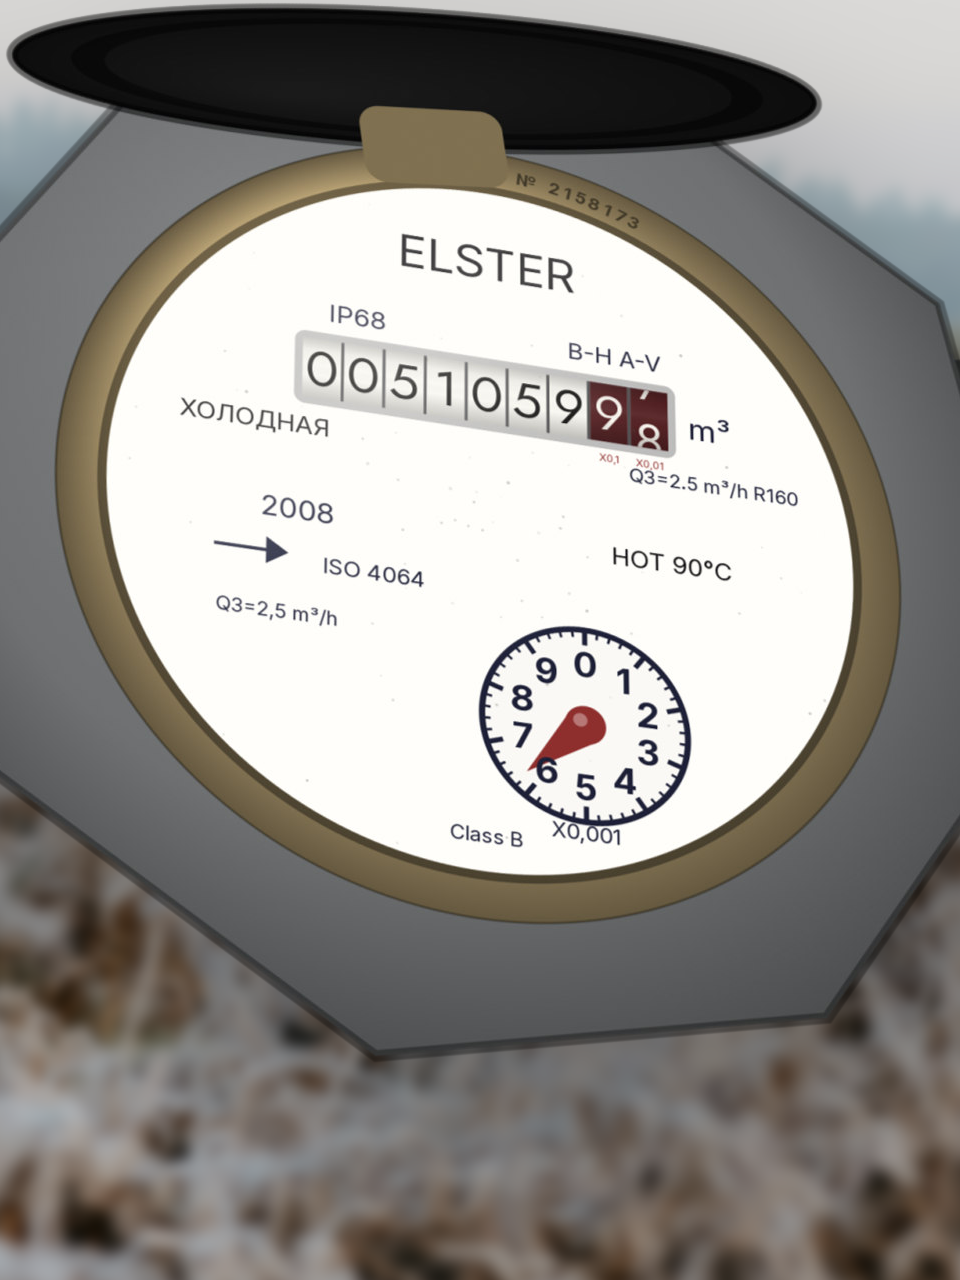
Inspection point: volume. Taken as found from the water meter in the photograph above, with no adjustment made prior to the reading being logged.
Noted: 51059.976 m³
